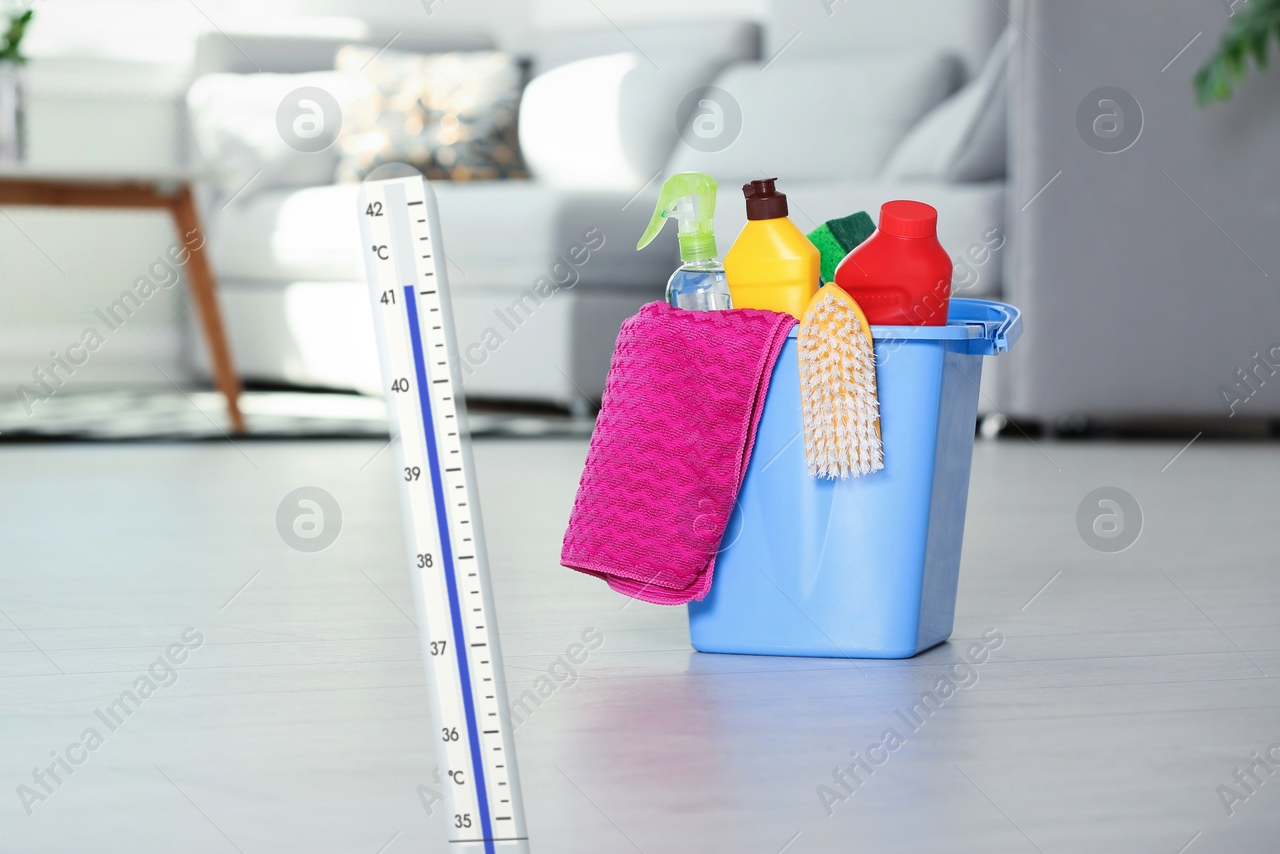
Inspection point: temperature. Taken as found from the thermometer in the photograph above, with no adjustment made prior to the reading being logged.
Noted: 41.1 °C
